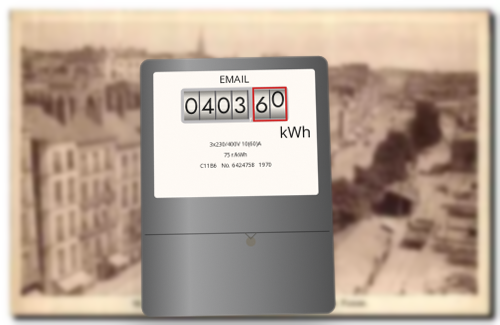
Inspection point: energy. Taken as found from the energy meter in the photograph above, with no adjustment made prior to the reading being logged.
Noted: 403.60 kWh
